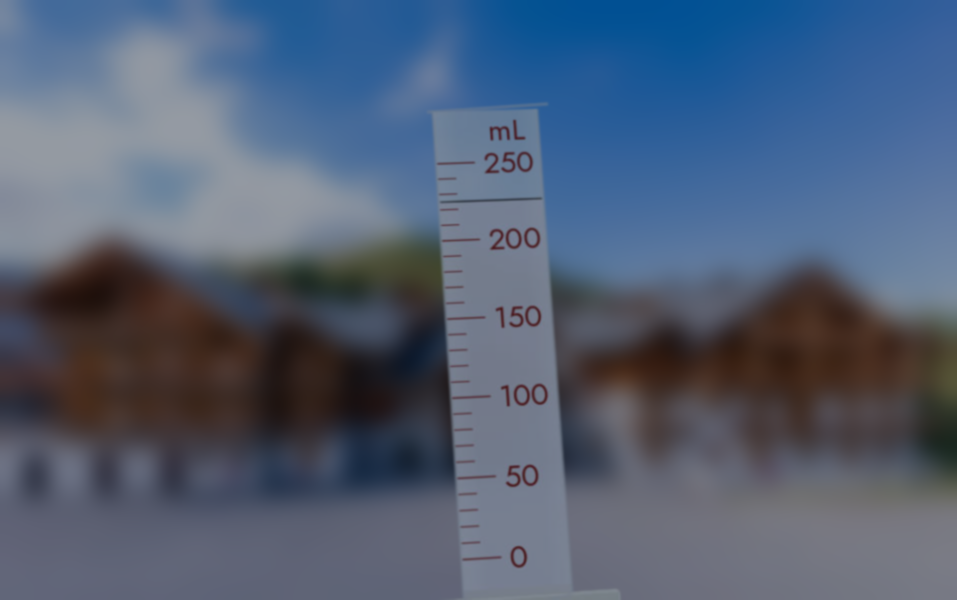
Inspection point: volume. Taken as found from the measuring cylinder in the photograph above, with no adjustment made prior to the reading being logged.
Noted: 225 mL
